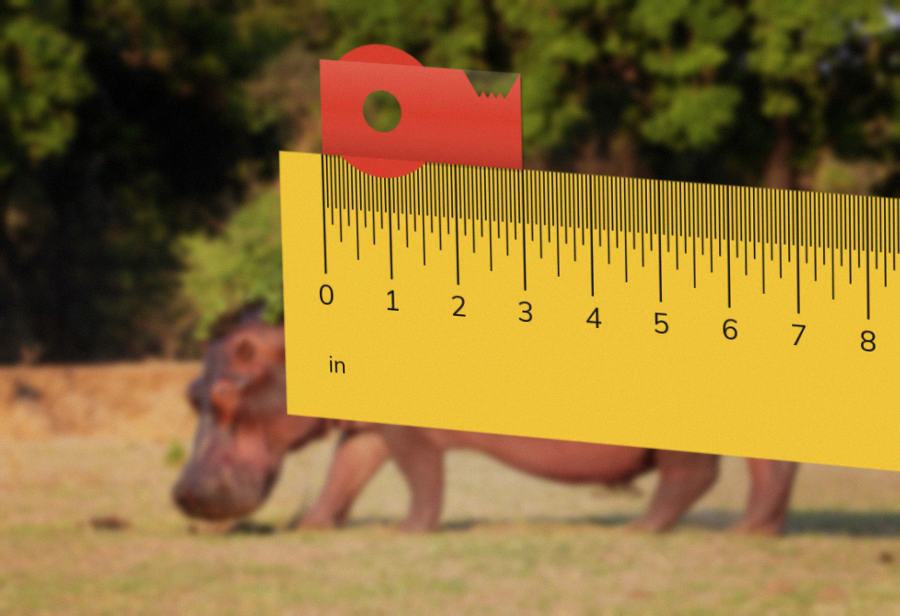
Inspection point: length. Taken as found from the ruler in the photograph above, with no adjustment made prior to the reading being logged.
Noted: 3 in
